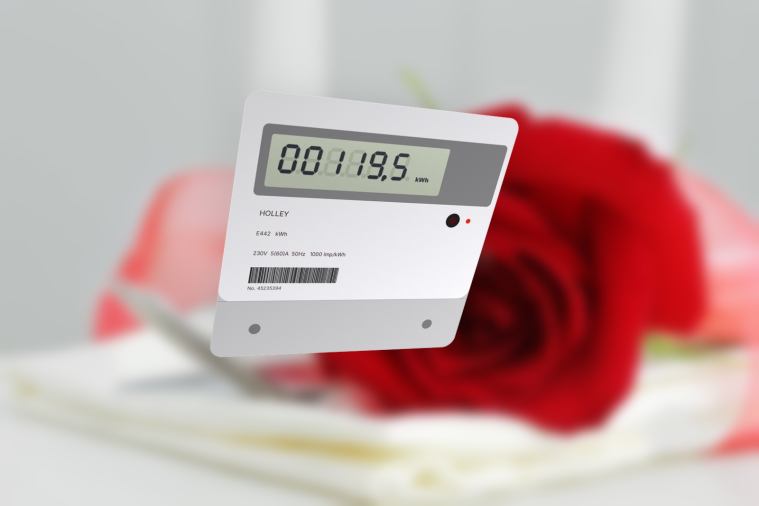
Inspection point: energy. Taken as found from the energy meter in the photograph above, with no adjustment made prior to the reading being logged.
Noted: 119.5 kWh
